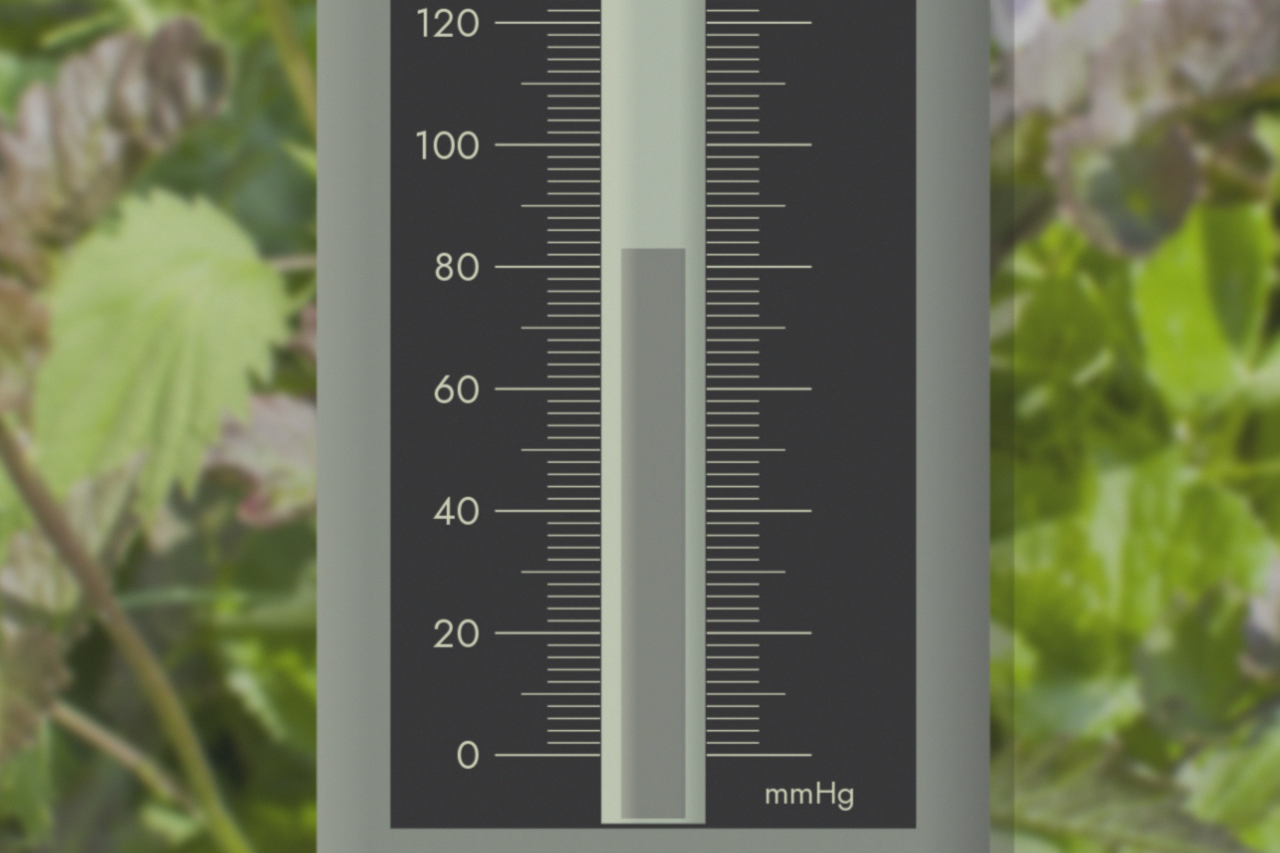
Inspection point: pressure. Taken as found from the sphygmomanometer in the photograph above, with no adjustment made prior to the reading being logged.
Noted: 83 mmHg
